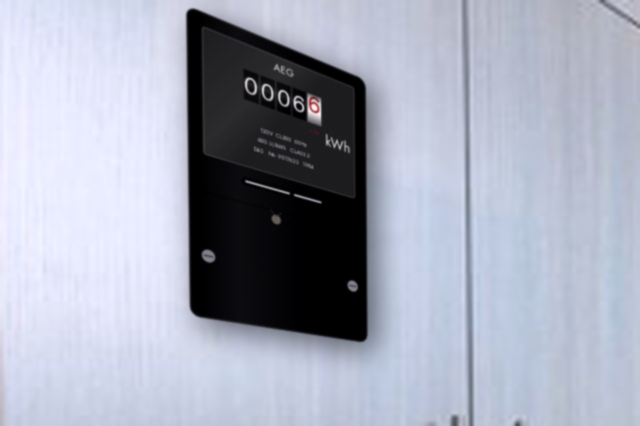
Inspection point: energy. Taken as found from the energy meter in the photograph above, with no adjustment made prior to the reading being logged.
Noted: 6.6 kWh
